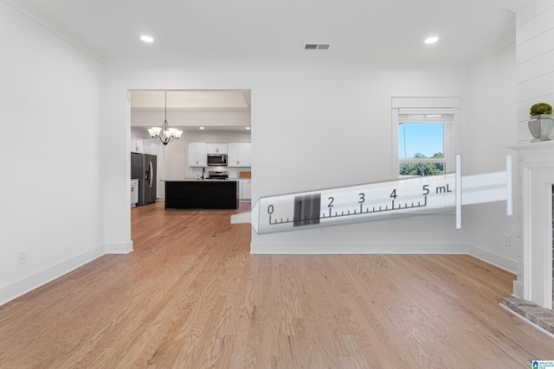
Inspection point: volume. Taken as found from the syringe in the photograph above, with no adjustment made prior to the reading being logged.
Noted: 0.8 mL
